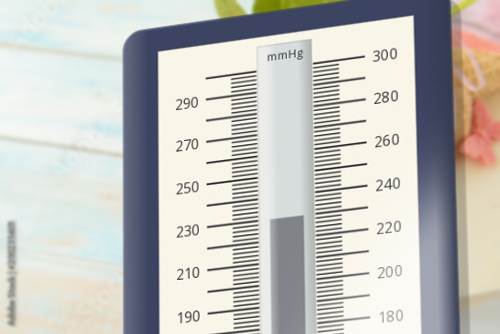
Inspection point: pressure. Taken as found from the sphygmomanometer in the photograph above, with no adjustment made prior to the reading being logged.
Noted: 230 mmHg
